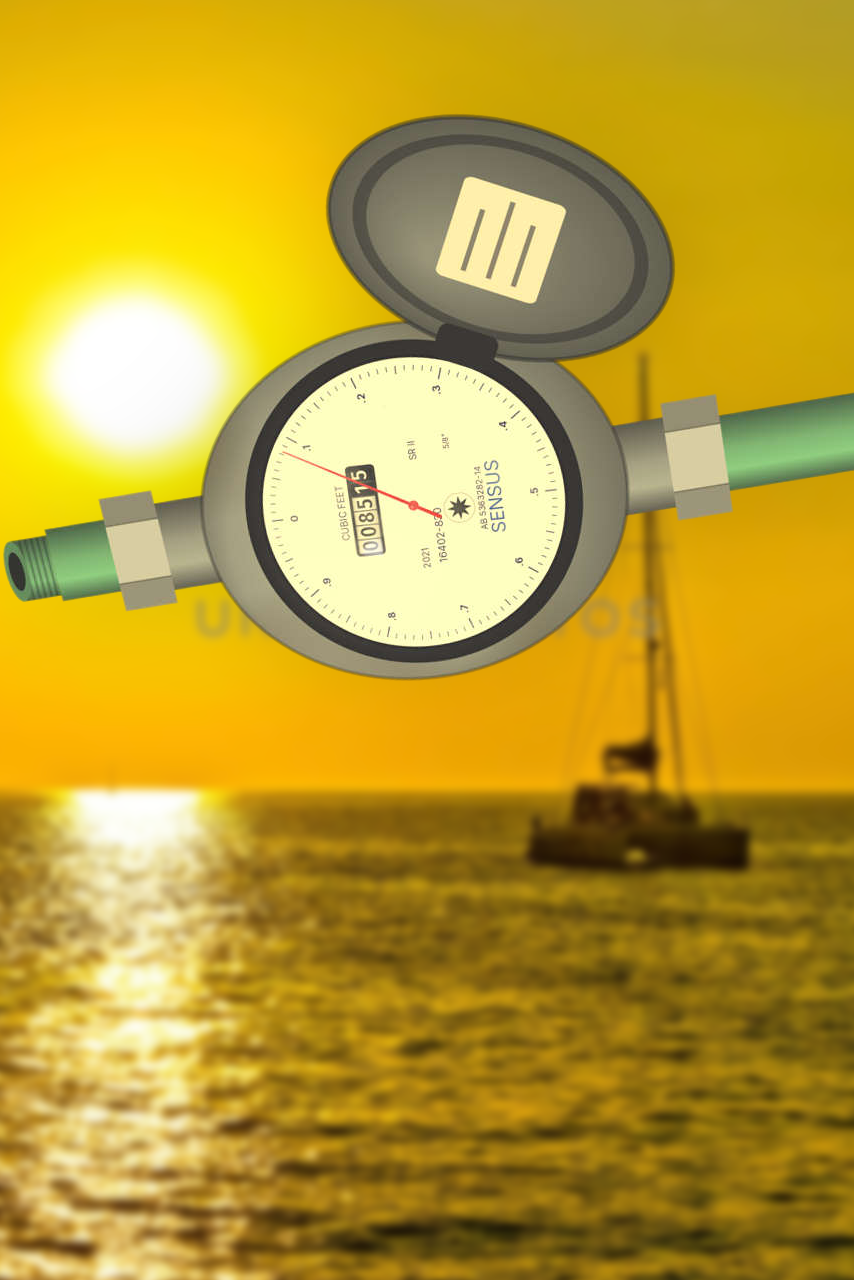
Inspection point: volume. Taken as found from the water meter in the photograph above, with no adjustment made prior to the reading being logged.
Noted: 8515.08 ft³
